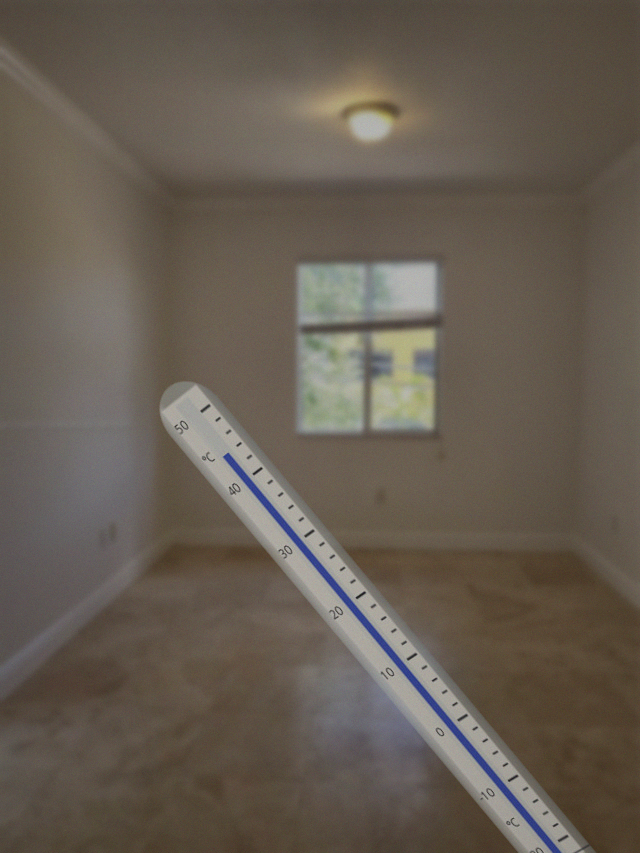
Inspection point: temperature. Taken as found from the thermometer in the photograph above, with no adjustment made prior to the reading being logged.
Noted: 44 °C
